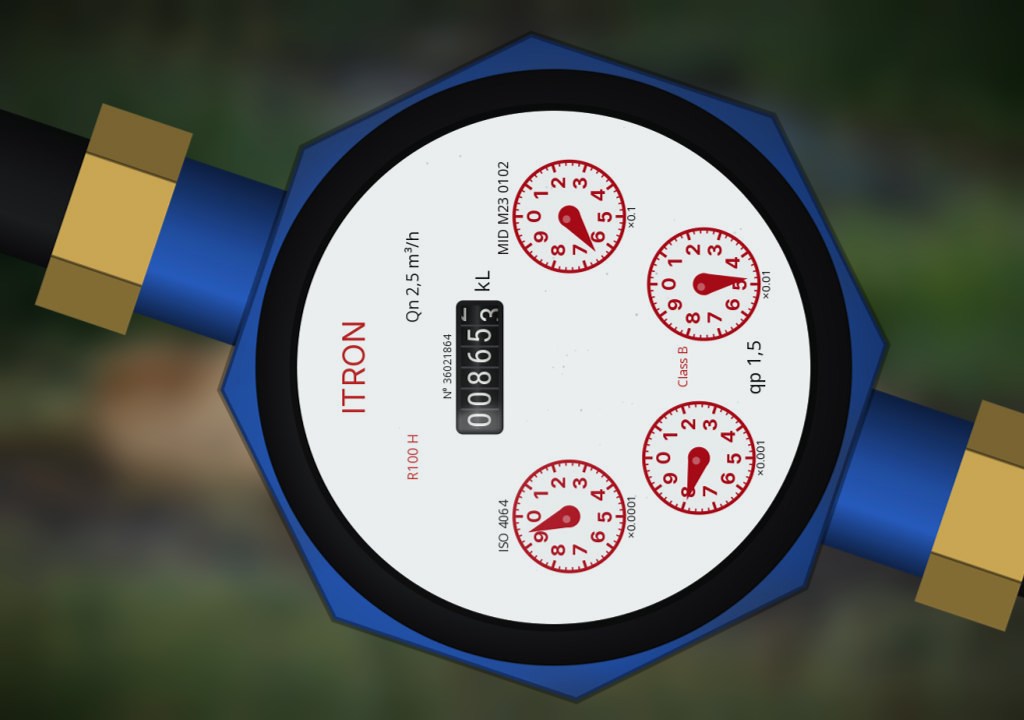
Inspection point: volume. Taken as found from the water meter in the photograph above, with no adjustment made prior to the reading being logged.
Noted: 8652.6479 kL
